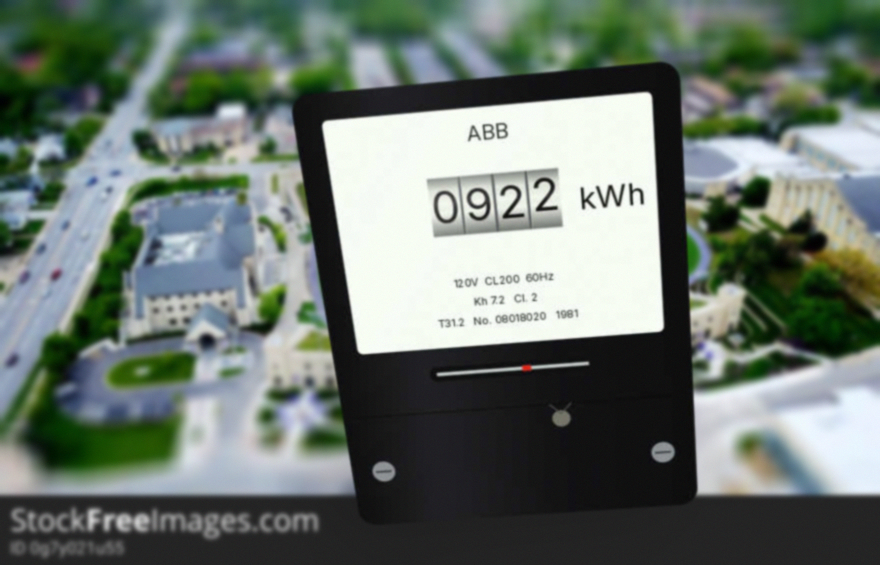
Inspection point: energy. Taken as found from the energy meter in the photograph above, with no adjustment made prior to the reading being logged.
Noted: 922 kWh
